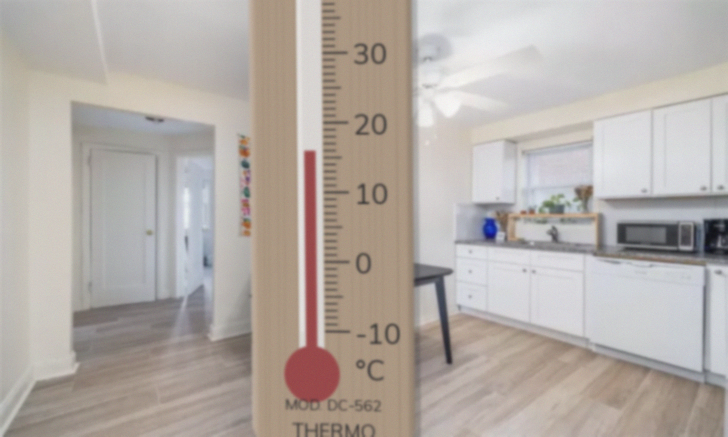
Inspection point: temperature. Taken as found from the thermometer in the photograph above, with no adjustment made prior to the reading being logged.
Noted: 16 °C
